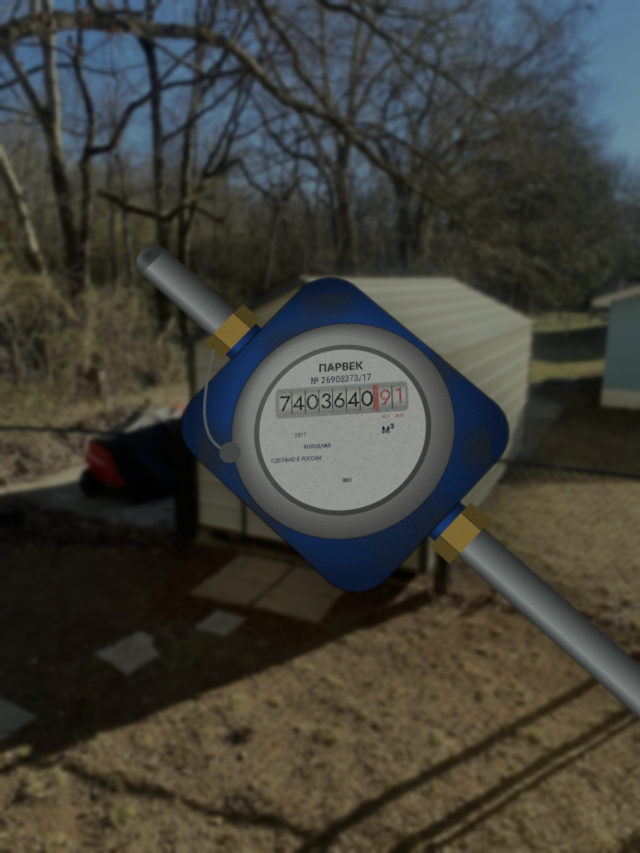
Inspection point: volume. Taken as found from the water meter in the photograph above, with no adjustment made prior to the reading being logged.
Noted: 7403640.91 m³
